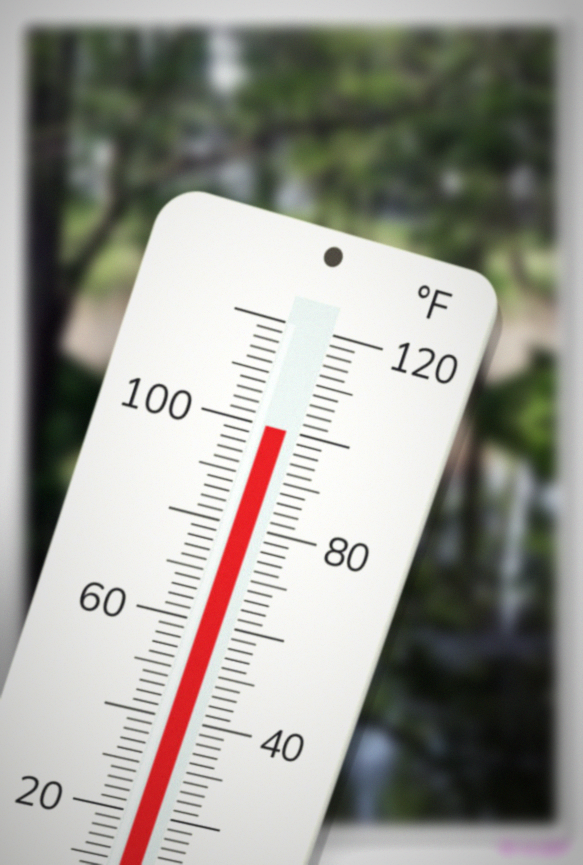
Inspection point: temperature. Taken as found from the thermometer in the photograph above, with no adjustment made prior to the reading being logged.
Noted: 100 °F
